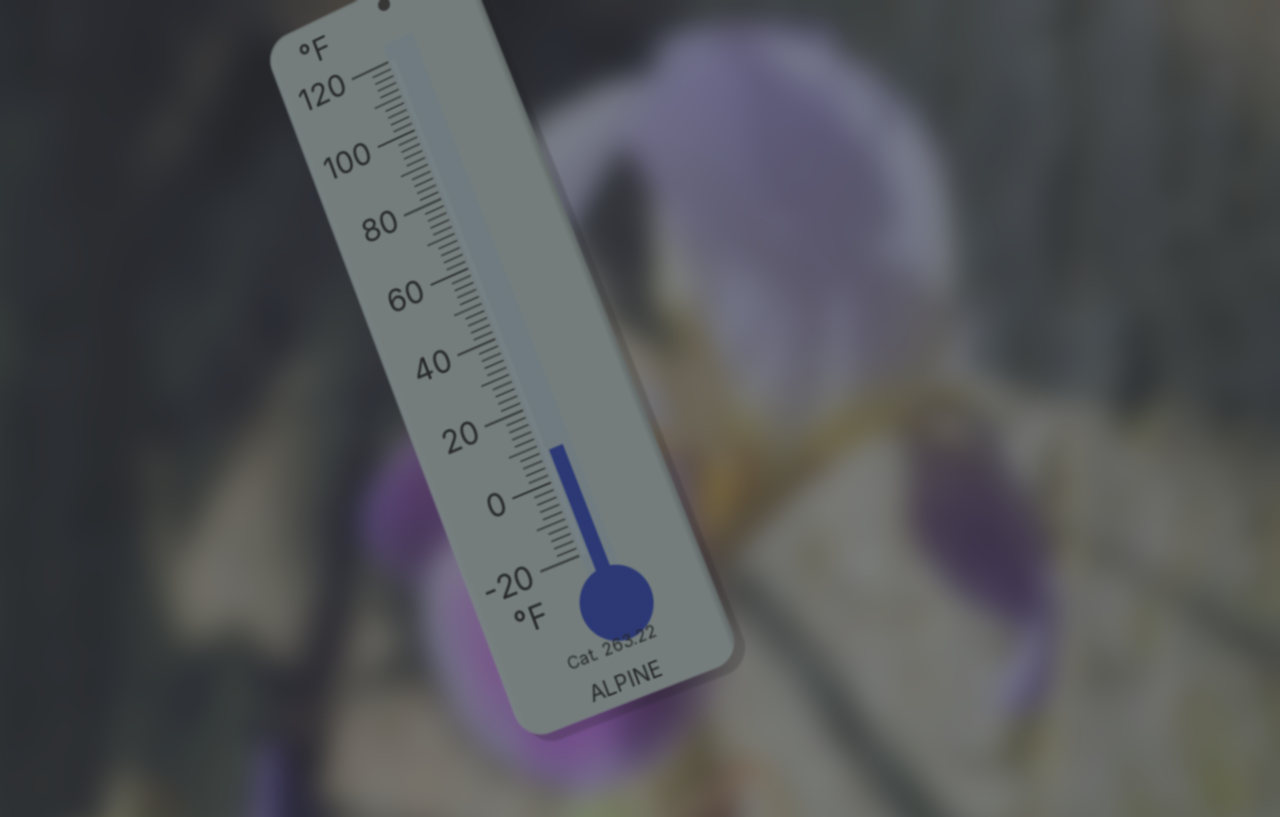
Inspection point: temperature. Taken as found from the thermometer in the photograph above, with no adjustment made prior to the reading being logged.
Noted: 8 °F
